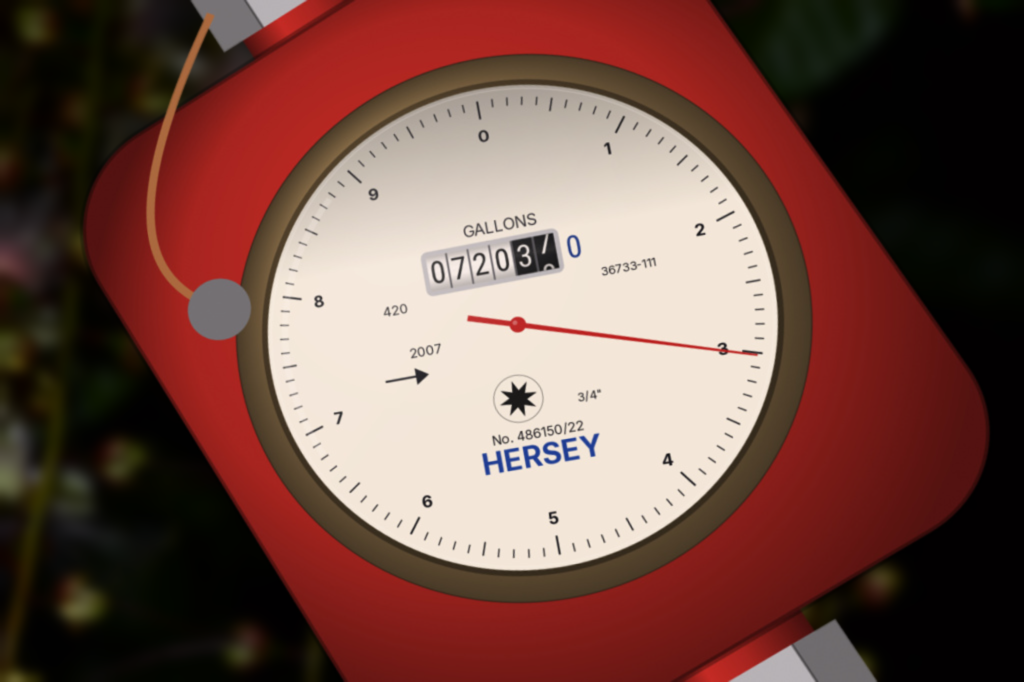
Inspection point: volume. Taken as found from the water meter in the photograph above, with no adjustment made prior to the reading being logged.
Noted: 720373.0 gal
